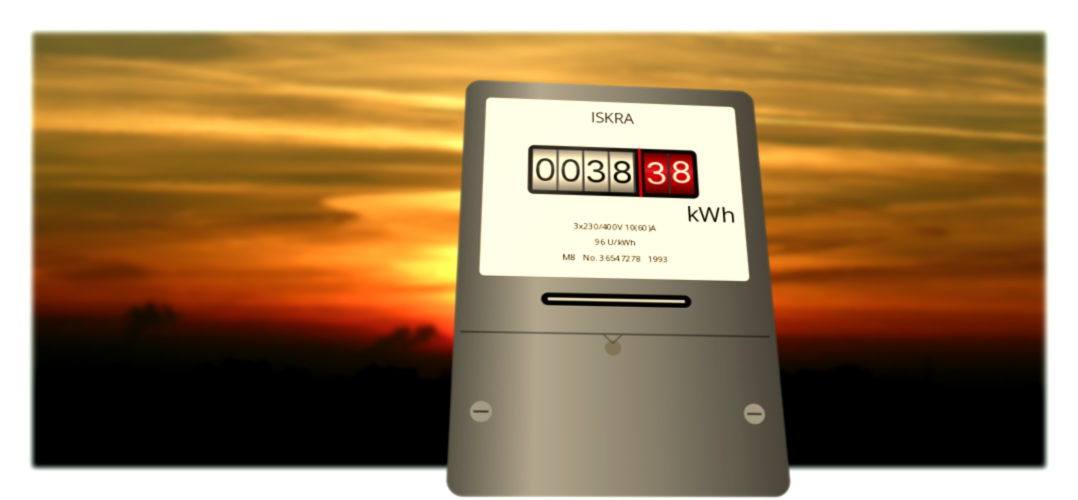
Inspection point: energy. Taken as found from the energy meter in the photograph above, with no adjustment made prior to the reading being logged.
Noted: 38.38 kWh
